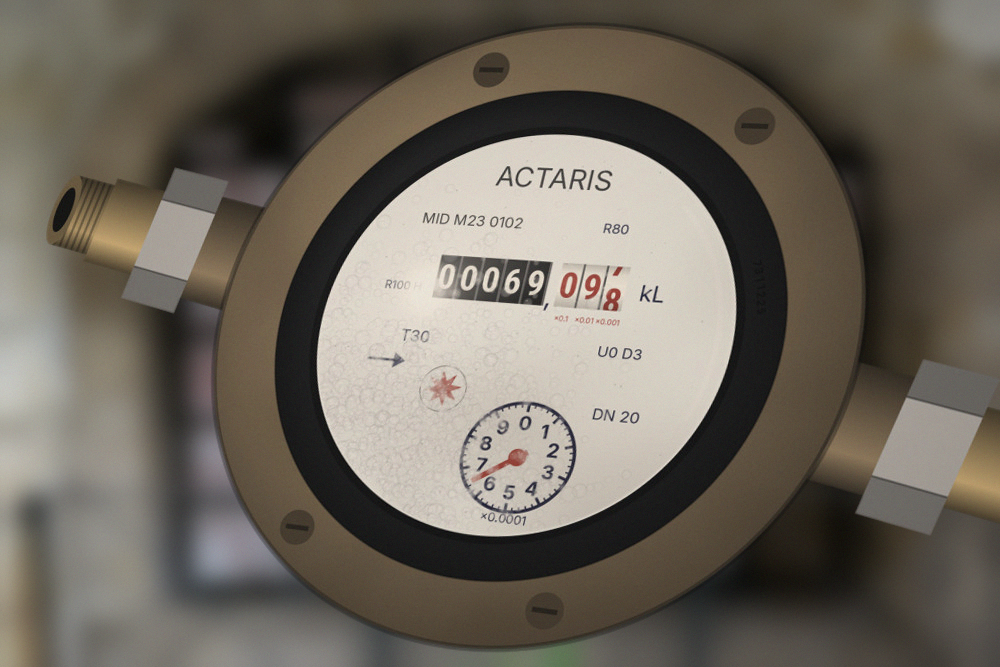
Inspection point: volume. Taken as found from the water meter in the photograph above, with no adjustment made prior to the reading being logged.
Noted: 69.0976 kL
